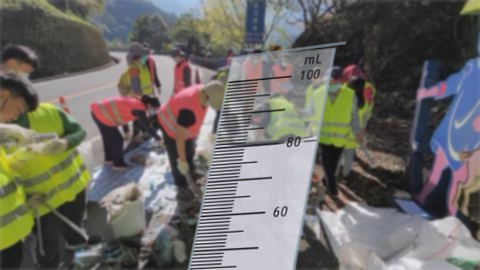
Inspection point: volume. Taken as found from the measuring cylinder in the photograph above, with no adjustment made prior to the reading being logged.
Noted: 80 mL
